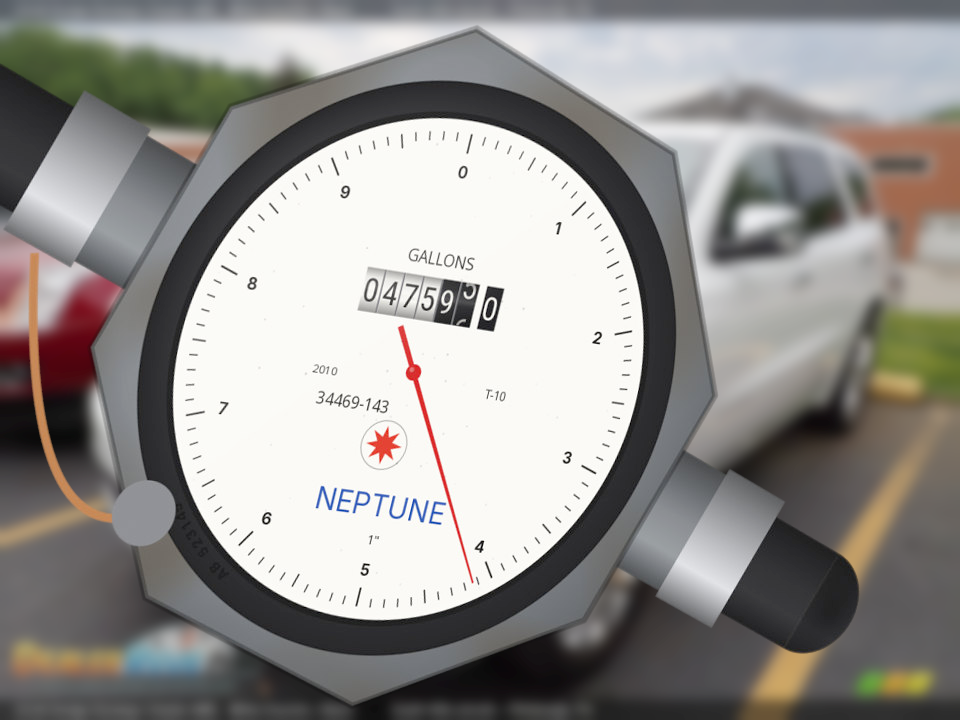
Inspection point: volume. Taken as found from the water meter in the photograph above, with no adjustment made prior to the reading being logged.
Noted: 475954.1 gal
